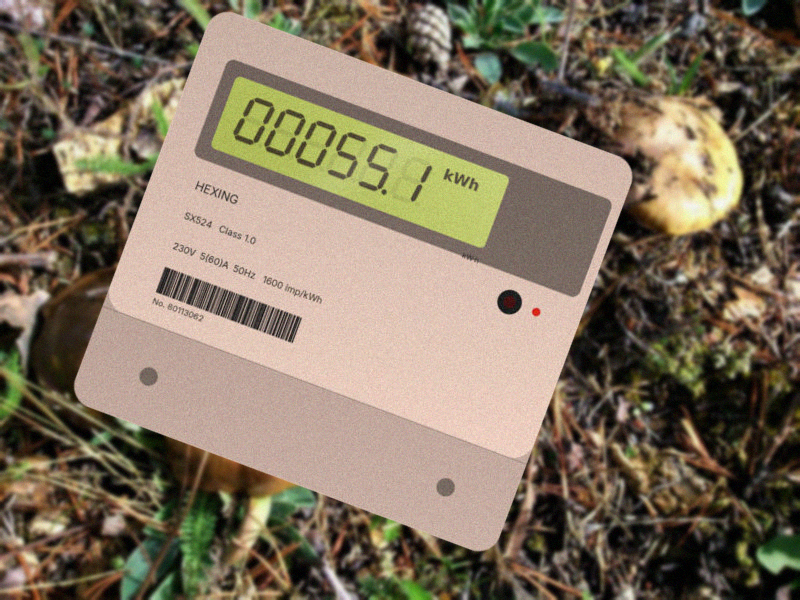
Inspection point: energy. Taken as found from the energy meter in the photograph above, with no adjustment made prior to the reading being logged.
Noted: 55.1 kWh
